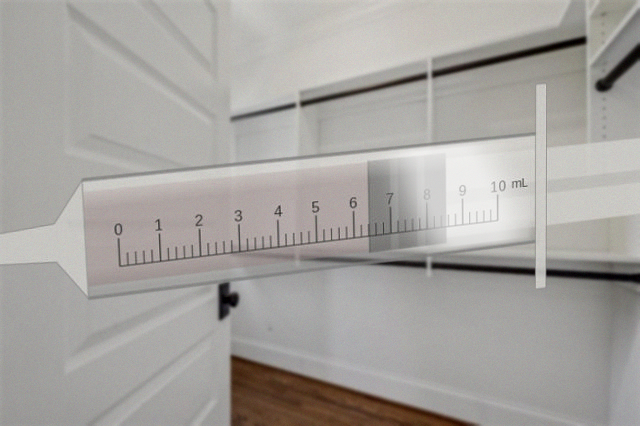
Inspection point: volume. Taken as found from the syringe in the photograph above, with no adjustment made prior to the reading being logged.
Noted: 6.4 mL
